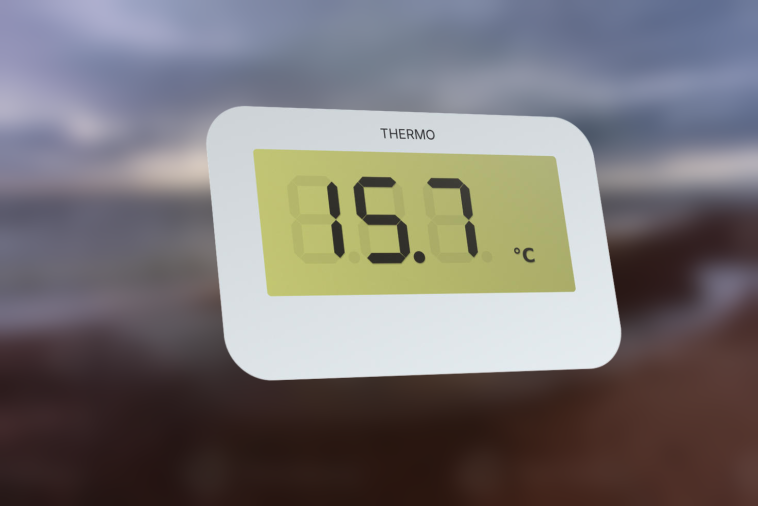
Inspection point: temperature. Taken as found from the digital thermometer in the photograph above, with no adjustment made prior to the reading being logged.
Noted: 15.7 °C
